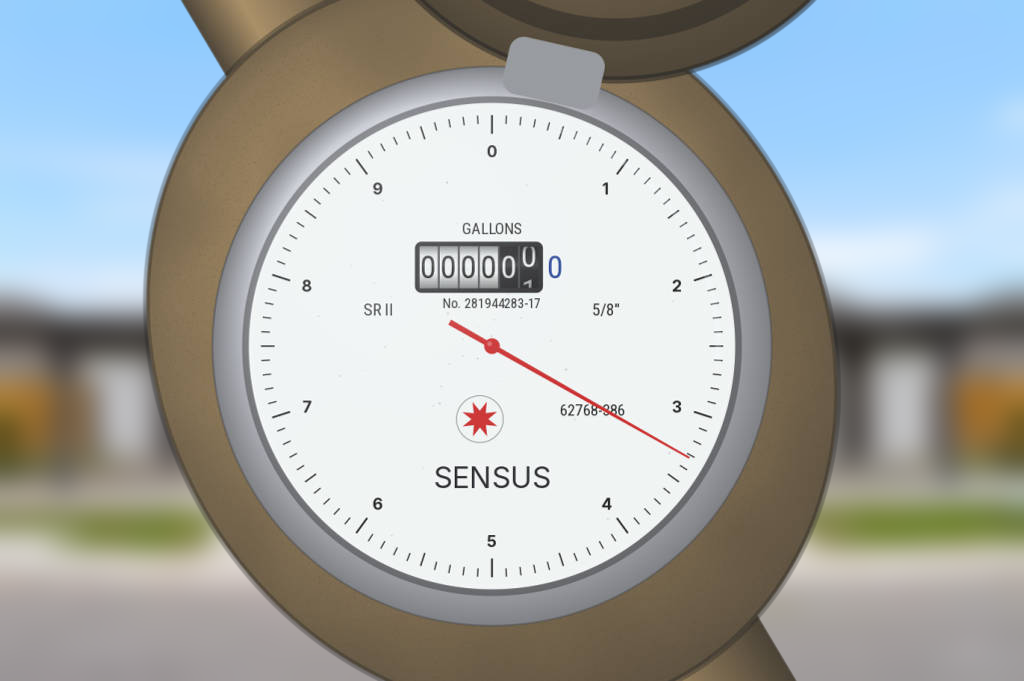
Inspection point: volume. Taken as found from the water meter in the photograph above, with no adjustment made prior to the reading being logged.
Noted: 3.3 gal
